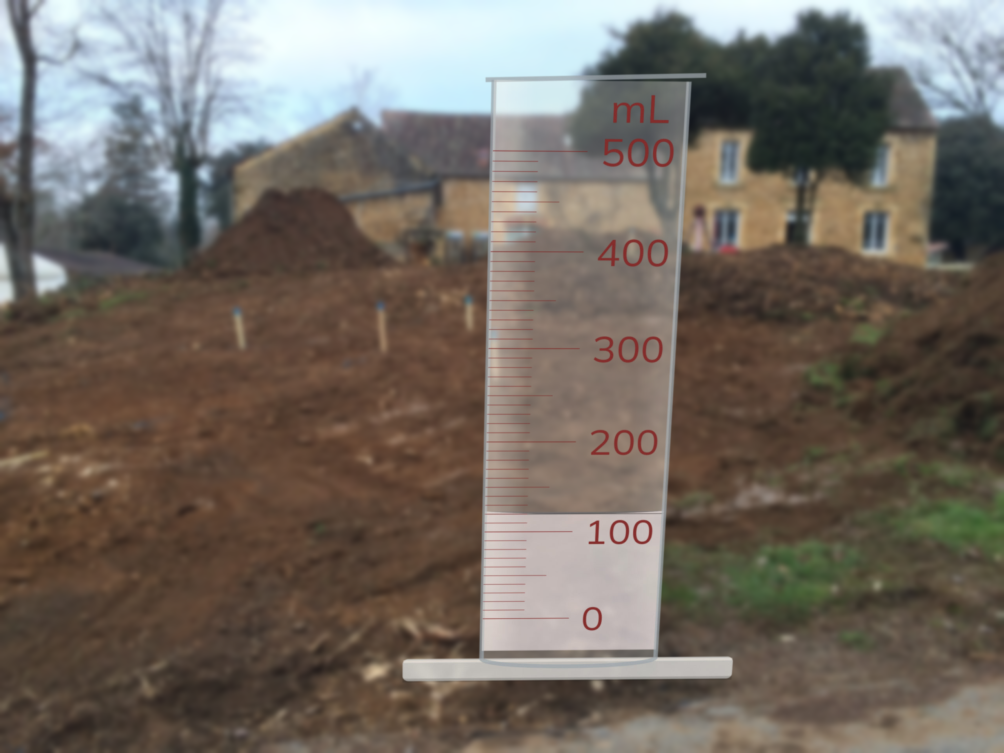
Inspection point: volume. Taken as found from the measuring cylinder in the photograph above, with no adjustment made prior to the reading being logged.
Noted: 120 mL
